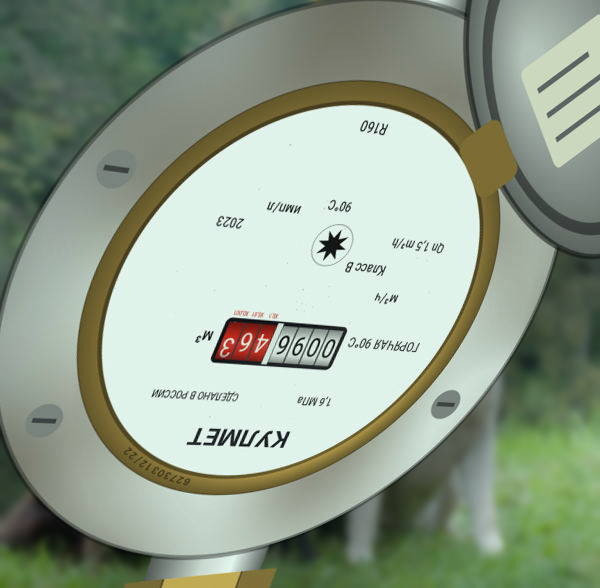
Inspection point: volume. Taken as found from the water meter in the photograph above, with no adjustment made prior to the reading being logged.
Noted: 96.463 m³
